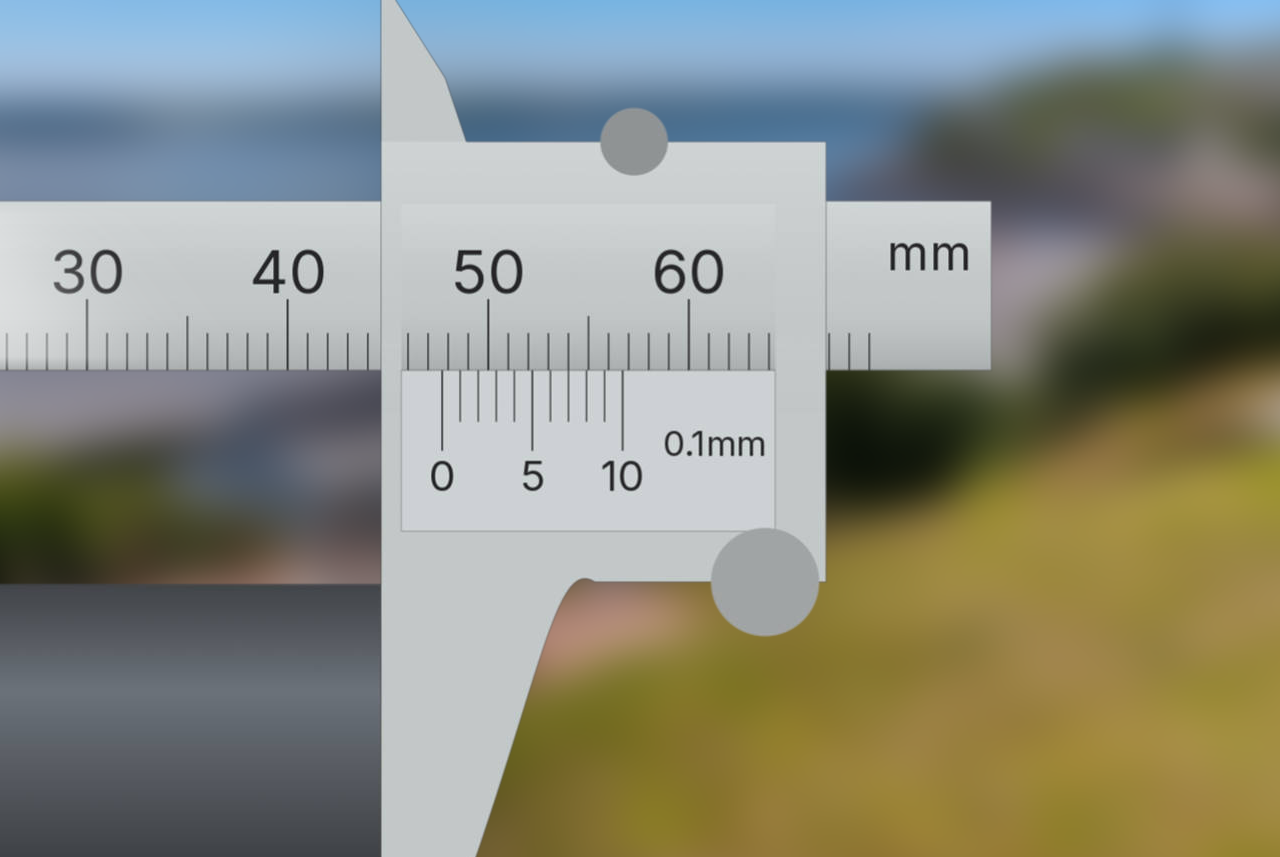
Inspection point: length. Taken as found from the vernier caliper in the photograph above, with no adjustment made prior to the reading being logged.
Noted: 47.7 mm
